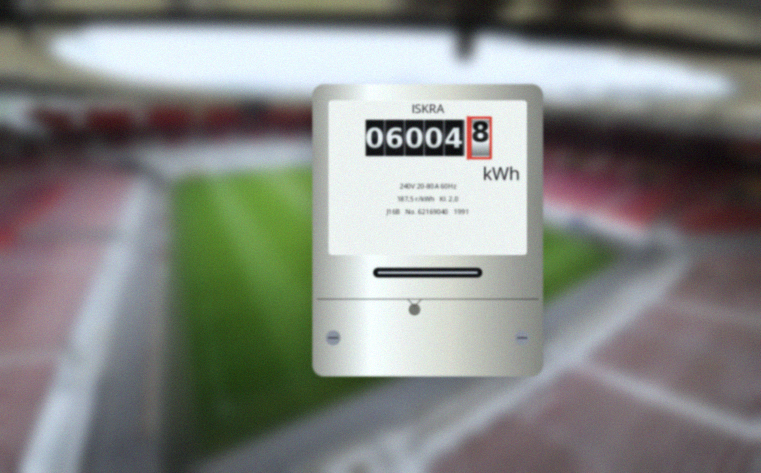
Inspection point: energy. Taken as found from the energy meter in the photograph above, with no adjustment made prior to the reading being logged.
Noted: 6004.8 kWh
